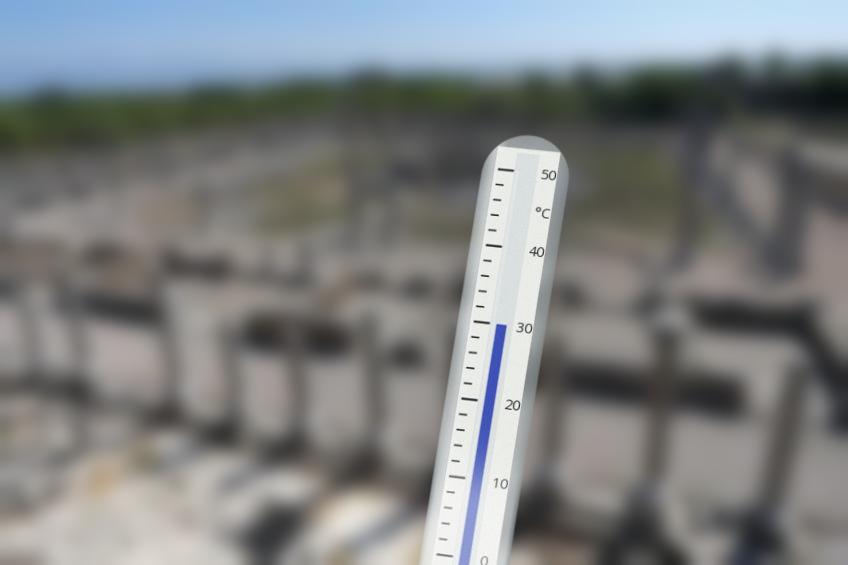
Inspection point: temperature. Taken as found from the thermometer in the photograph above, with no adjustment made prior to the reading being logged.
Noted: 30 °C
